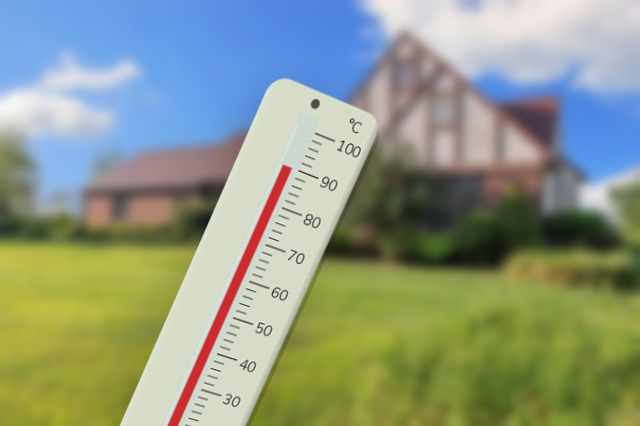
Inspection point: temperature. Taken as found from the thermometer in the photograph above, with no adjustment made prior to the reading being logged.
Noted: 90 °C
